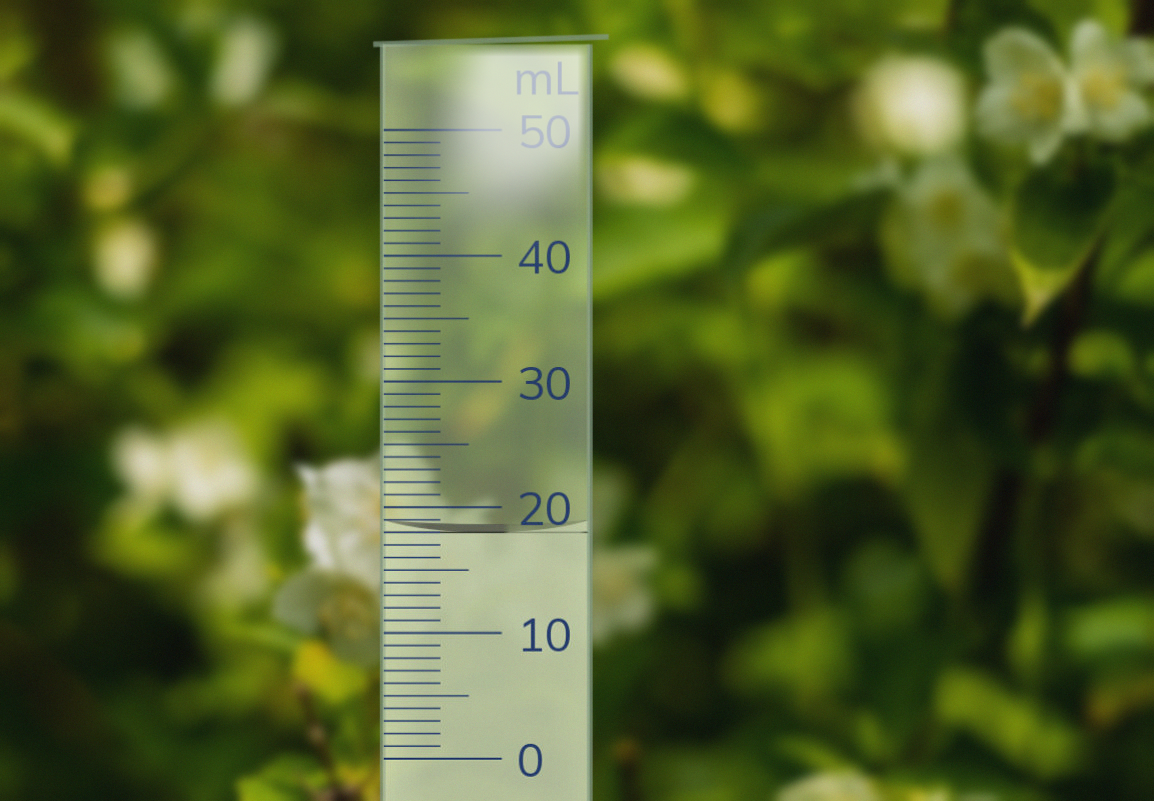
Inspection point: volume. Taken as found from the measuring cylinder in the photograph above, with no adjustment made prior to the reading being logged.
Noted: 18 mL
